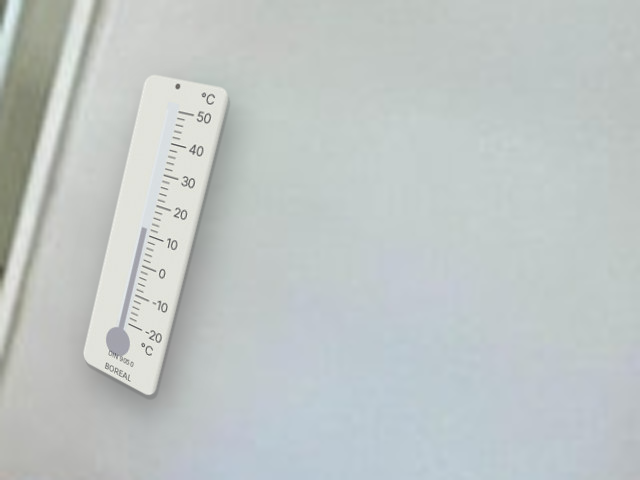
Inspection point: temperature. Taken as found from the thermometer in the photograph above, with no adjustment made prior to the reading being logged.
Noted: 12 °C
